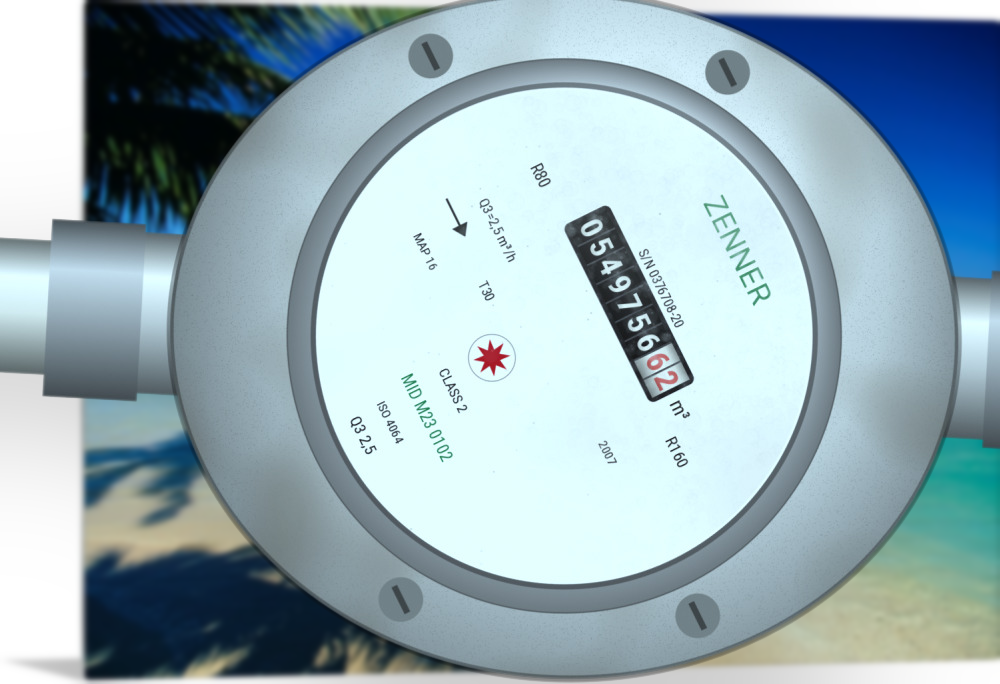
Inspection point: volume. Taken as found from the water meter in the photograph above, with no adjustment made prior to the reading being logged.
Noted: 549756.62 m³
